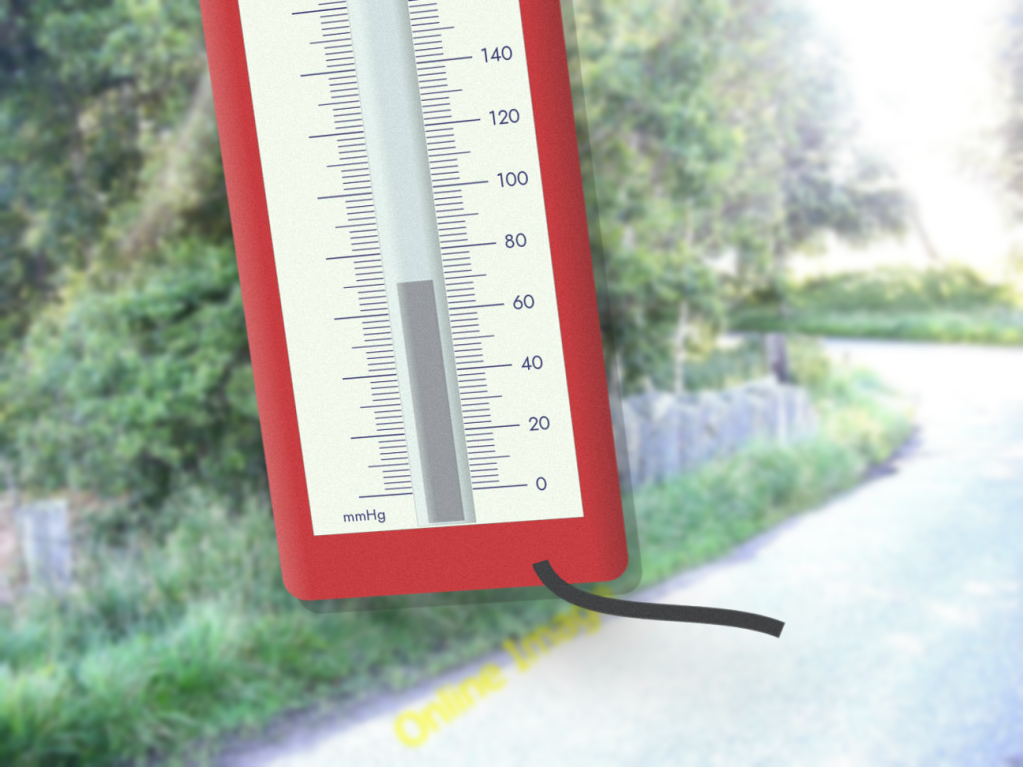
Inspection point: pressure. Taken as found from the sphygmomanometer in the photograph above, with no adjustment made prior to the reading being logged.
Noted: 70 mmHg
